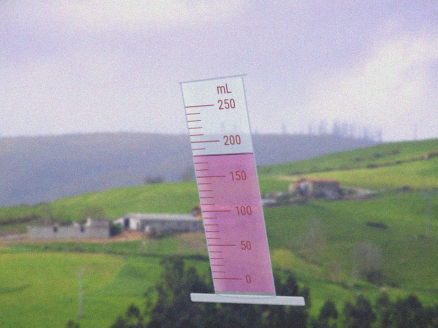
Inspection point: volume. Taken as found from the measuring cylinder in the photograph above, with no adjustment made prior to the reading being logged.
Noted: 180 mL
